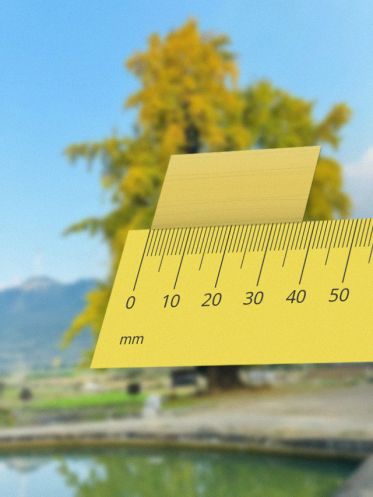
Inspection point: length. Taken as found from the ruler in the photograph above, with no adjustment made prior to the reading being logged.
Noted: 37 mm
